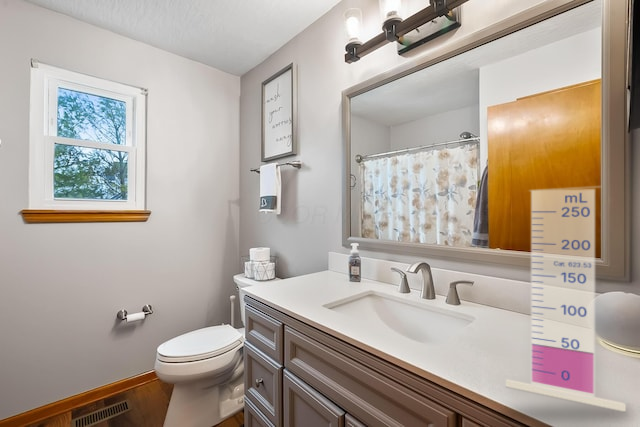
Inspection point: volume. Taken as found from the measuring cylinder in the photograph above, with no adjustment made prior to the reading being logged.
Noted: 40 mL
